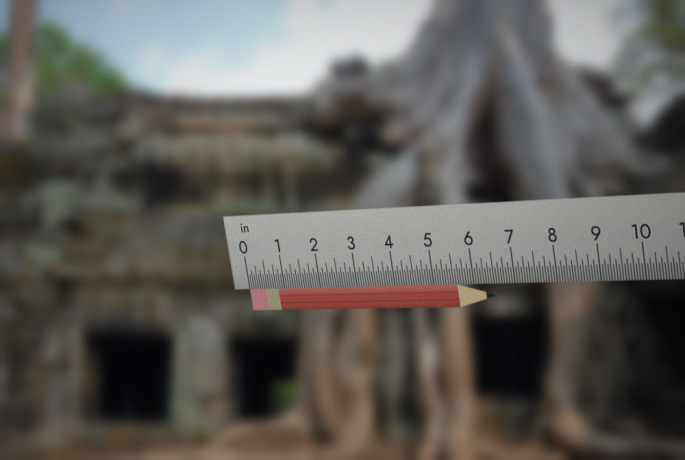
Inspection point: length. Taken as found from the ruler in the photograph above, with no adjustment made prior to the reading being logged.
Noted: 6.5 in
